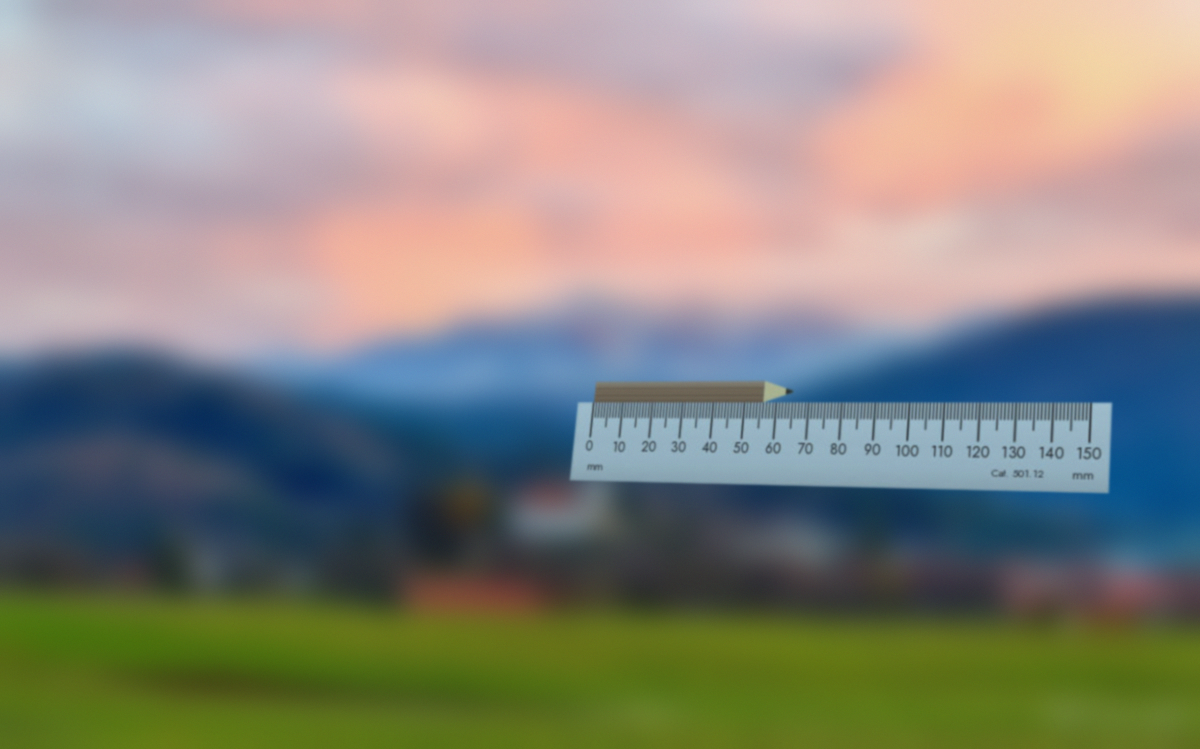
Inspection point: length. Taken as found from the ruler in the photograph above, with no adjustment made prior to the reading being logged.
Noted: 65 mm
